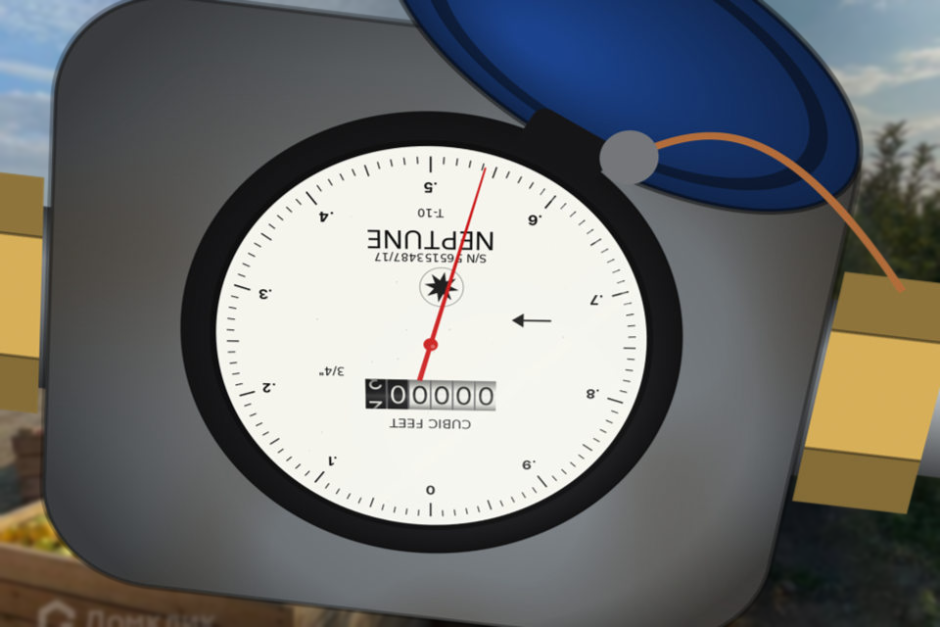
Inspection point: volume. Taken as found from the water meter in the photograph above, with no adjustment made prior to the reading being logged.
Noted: 2.54 ft³
